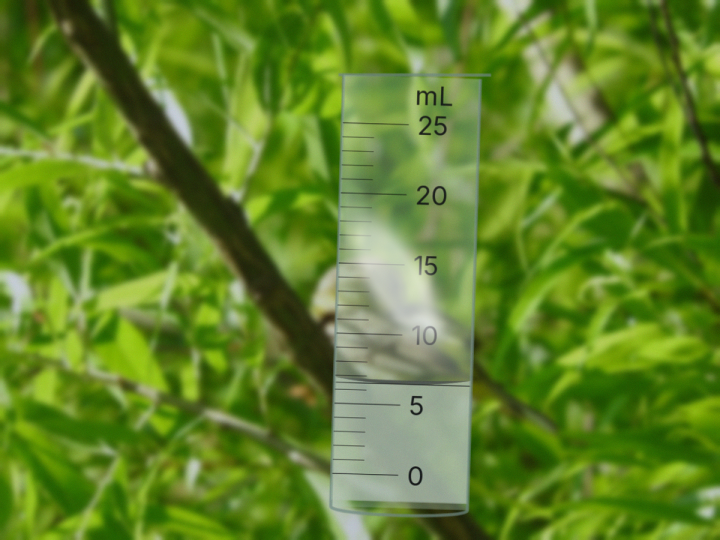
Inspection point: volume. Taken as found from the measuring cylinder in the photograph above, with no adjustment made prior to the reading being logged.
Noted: 6.5 mL
